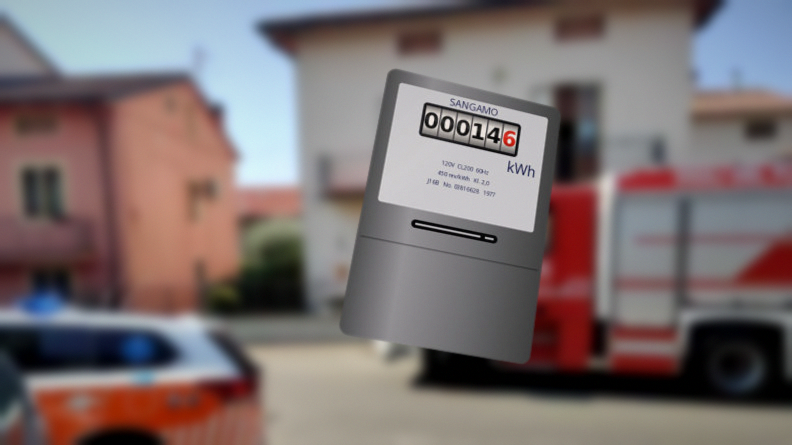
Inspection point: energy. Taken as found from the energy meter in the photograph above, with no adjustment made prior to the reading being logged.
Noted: 14.6 kWh
